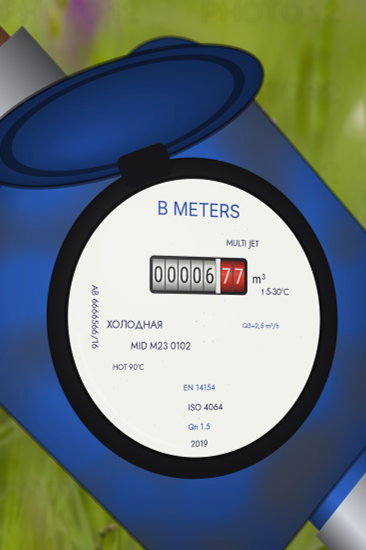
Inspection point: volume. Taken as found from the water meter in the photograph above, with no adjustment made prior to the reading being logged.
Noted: 6.77 m³
